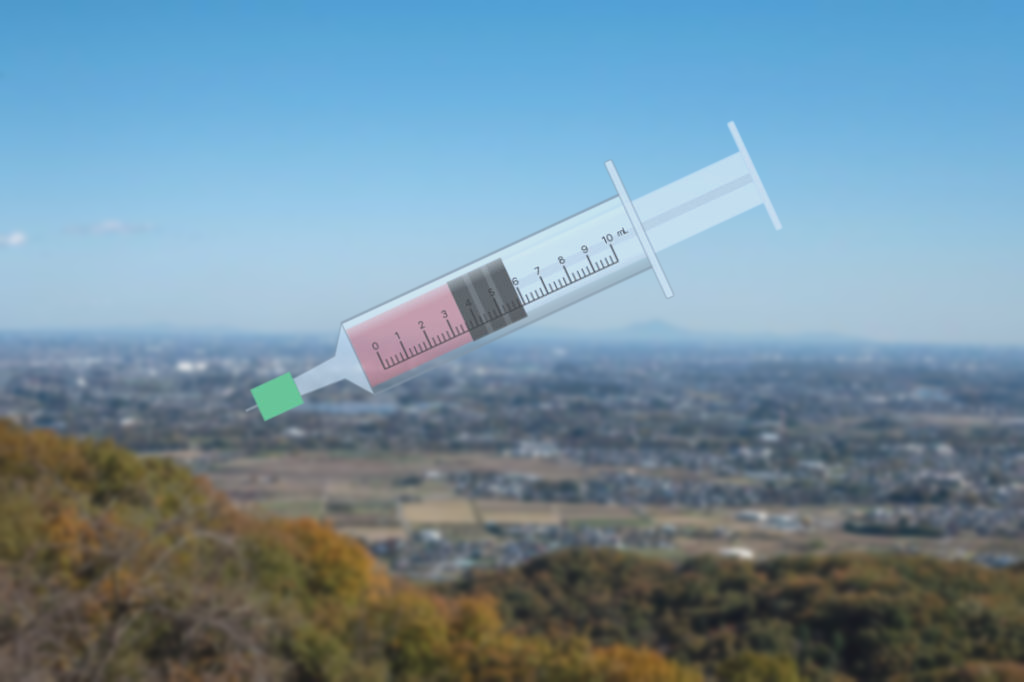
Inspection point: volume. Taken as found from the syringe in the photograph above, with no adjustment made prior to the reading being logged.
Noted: 3.6 mL
